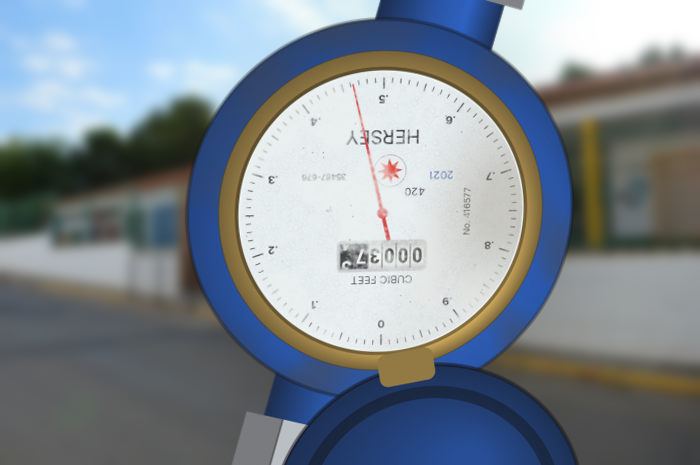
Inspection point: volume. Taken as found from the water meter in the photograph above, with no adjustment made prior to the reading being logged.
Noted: 373.46 ft³
